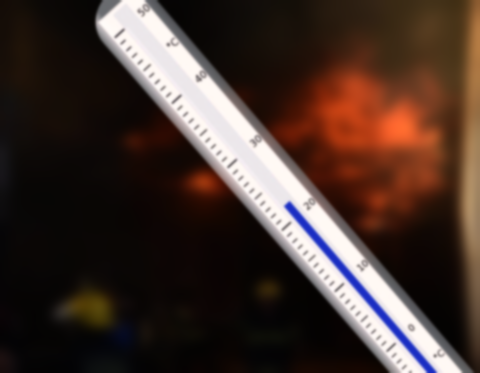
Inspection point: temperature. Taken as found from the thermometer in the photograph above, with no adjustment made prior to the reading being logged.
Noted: 22 °C
